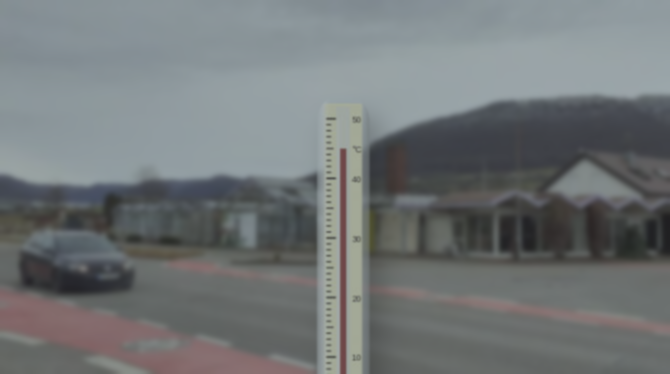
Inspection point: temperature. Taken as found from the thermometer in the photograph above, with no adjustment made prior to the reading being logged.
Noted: 45 °C
